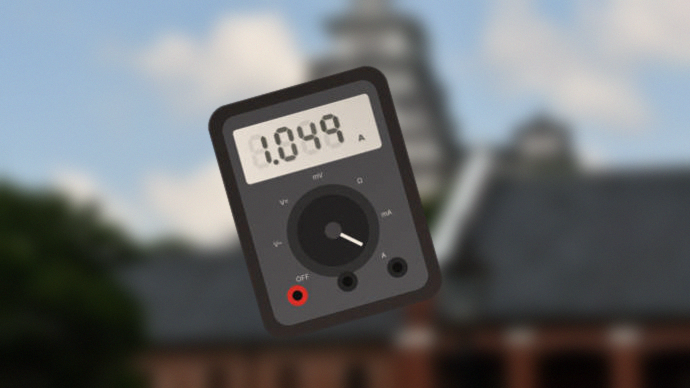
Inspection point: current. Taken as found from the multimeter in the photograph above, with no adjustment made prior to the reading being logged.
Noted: 1.049 A
